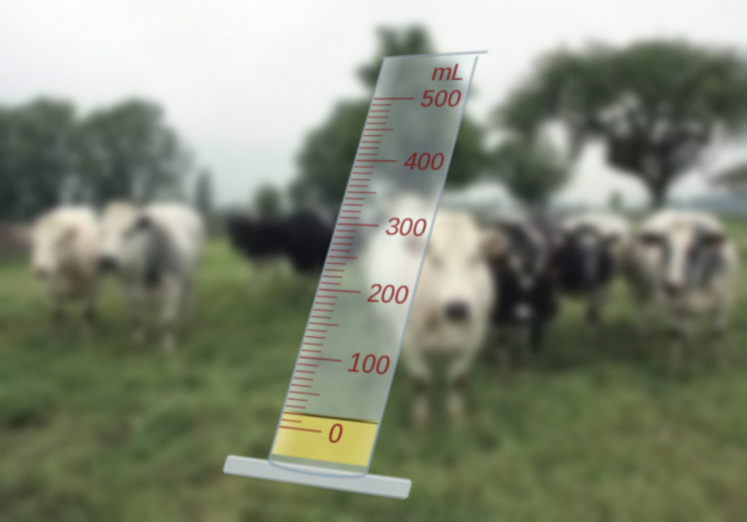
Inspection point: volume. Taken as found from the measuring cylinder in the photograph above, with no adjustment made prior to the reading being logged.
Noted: 20 mL
